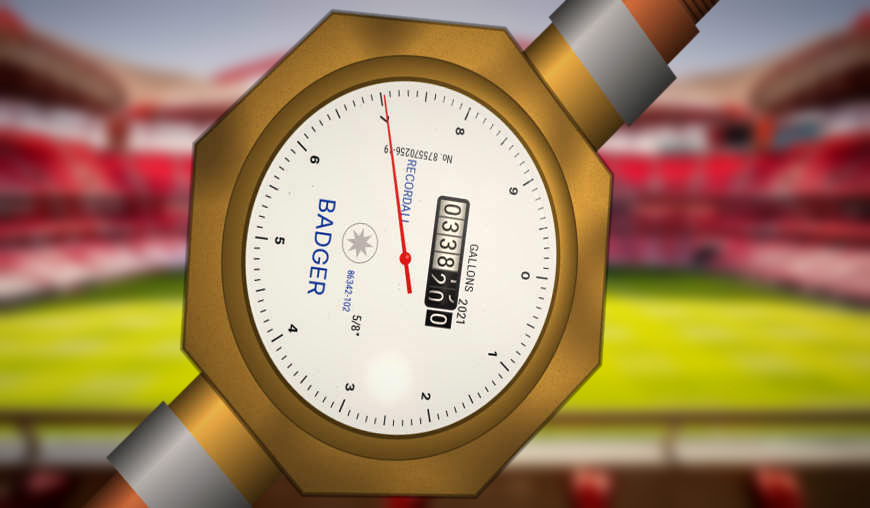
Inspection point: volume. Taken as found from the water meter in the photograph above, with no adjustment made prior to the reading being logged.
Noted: 338197.0 gal
